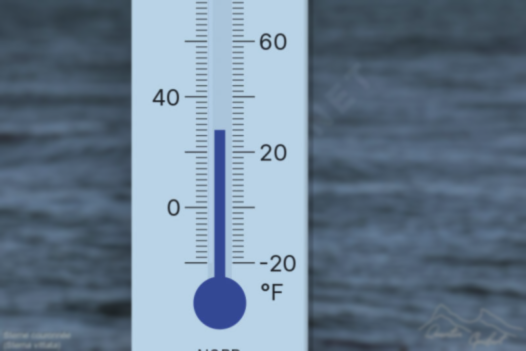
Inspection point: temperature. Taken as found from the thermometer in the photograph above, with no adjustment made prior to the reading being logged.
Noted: 28 °F
